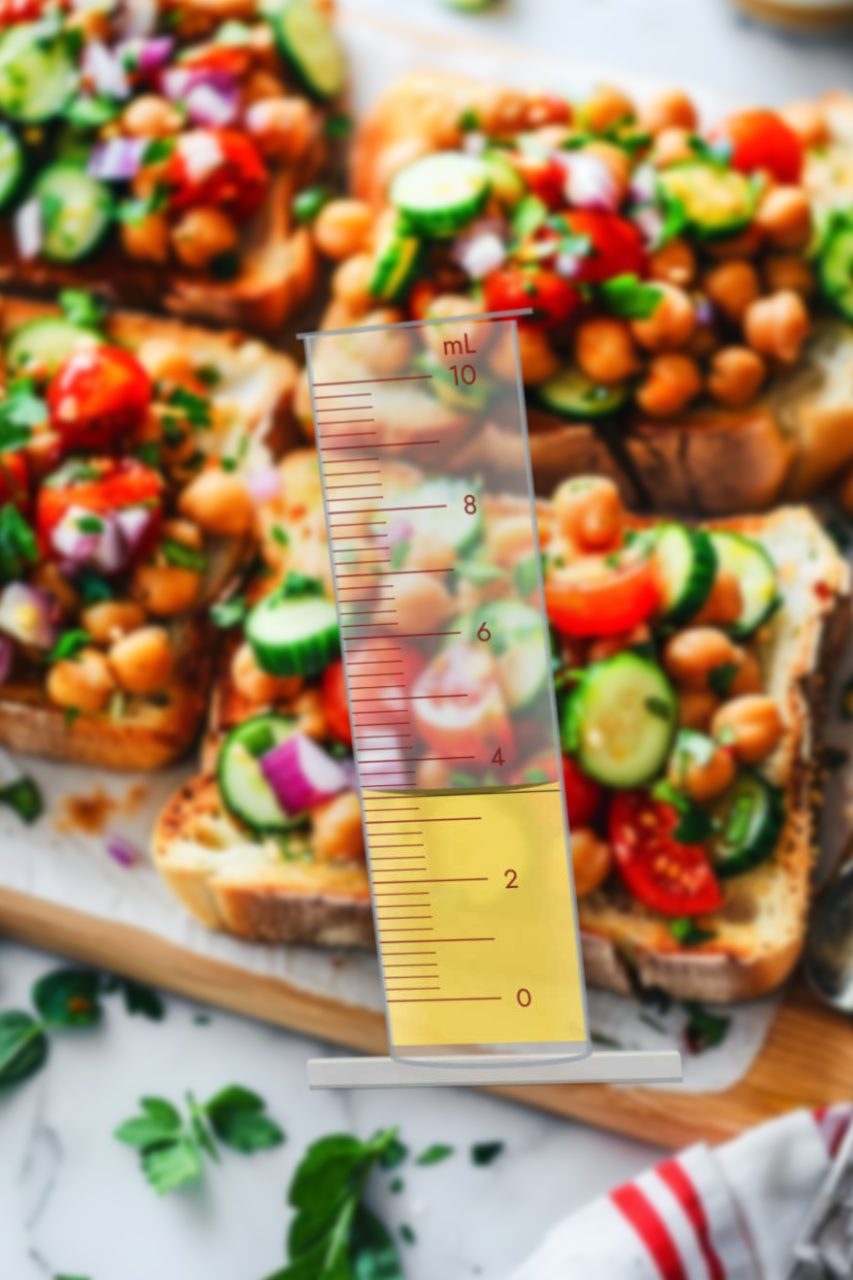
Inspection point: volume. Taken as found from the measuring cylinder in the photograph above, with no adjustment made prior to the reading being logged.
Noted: 3.4 mL
